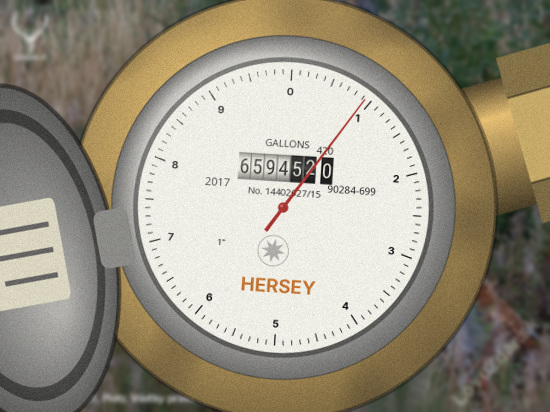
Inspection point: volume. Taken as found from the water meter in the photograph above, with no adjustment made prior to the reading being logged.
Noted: 6594520.9 gal
